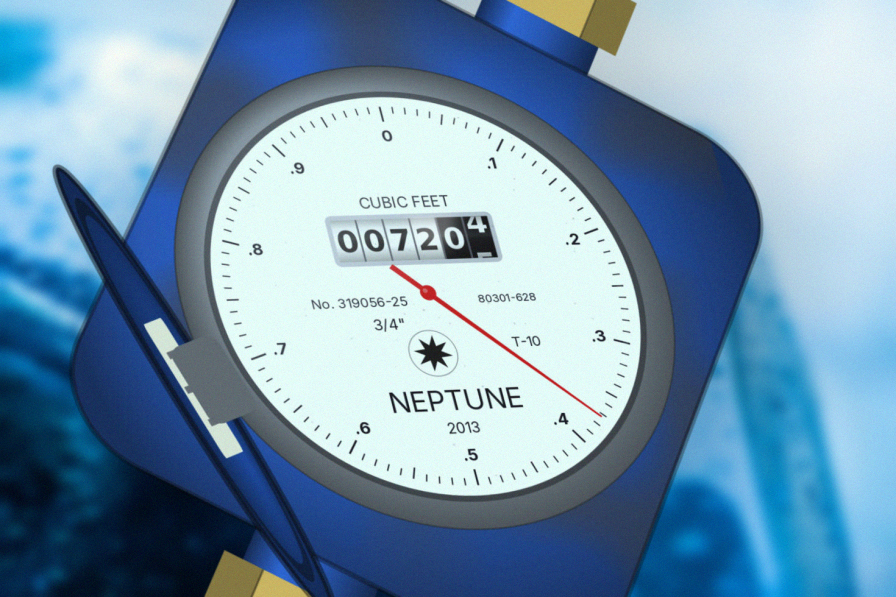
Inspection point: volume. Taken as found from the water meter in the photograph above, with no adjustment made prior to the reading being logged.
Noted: 7204.37 ft³
